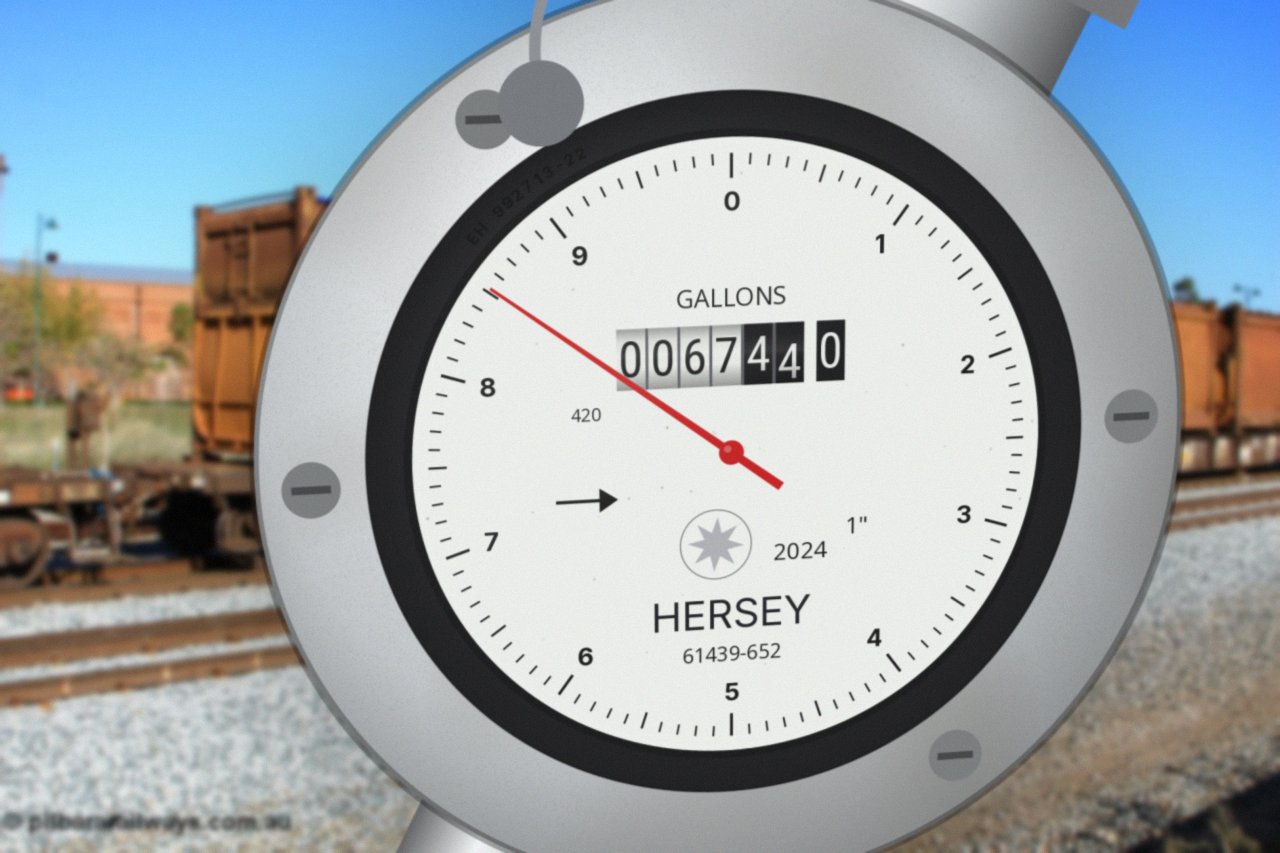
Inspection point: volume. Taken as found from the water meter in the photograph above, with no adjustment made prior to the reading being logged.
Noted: 67438.5 gal
